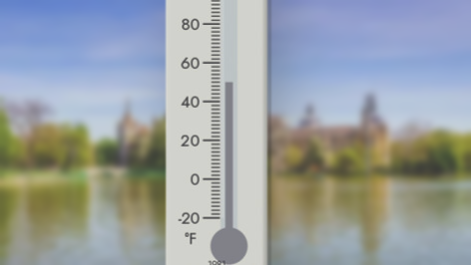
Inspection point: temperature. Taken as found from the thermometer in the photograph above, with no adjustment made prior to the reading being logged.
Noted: 50 °F
